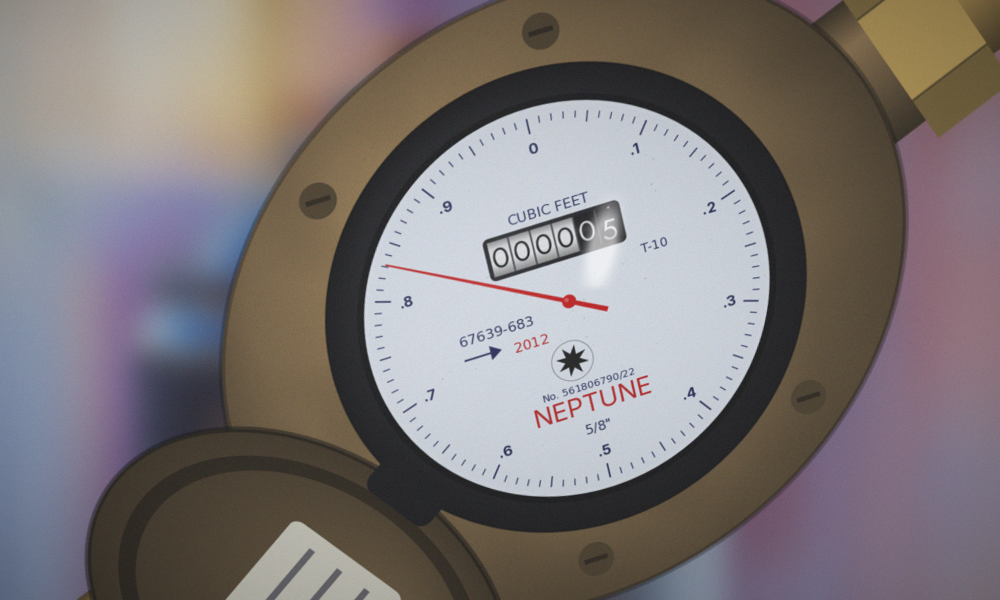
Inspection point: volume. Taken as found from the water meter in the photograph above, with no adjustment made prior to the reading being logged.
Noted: 4.83 ft³
